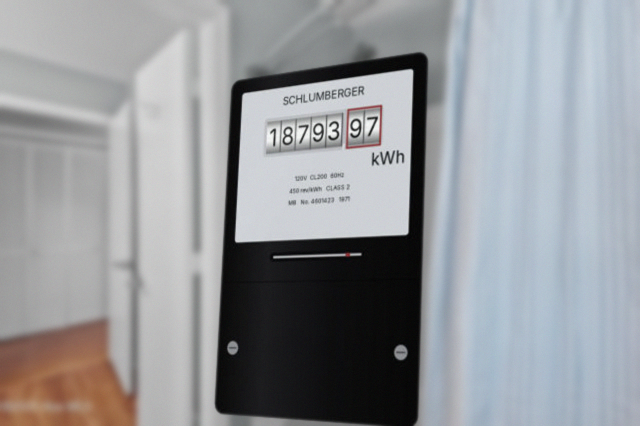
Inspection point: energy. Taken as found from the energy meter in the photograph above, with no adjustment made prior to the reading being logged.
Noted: 18793.97 kWh
